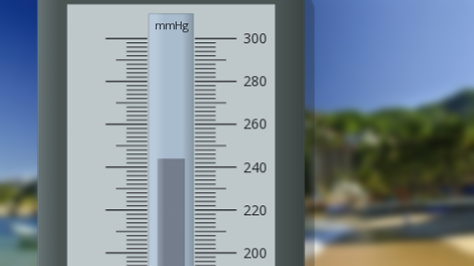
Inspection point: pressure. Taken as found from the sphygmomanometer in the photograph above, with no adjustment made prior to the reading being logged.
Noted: 244 mmHg
